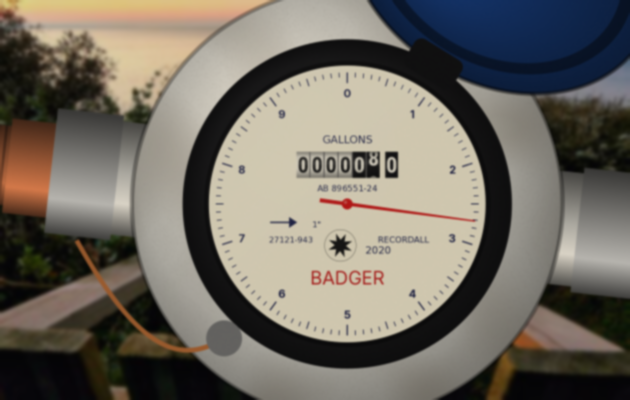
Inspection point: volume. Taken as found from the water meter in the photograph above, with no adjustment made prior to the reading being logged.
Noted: 82.7 gal
